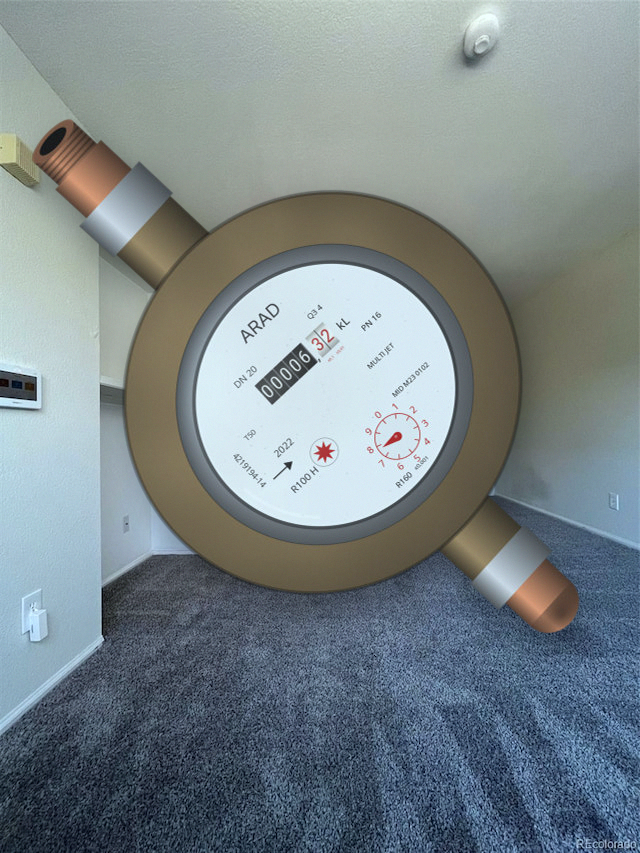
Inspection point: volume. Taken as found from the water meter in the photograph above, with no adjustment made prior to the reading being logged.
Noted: 6.327 kL
